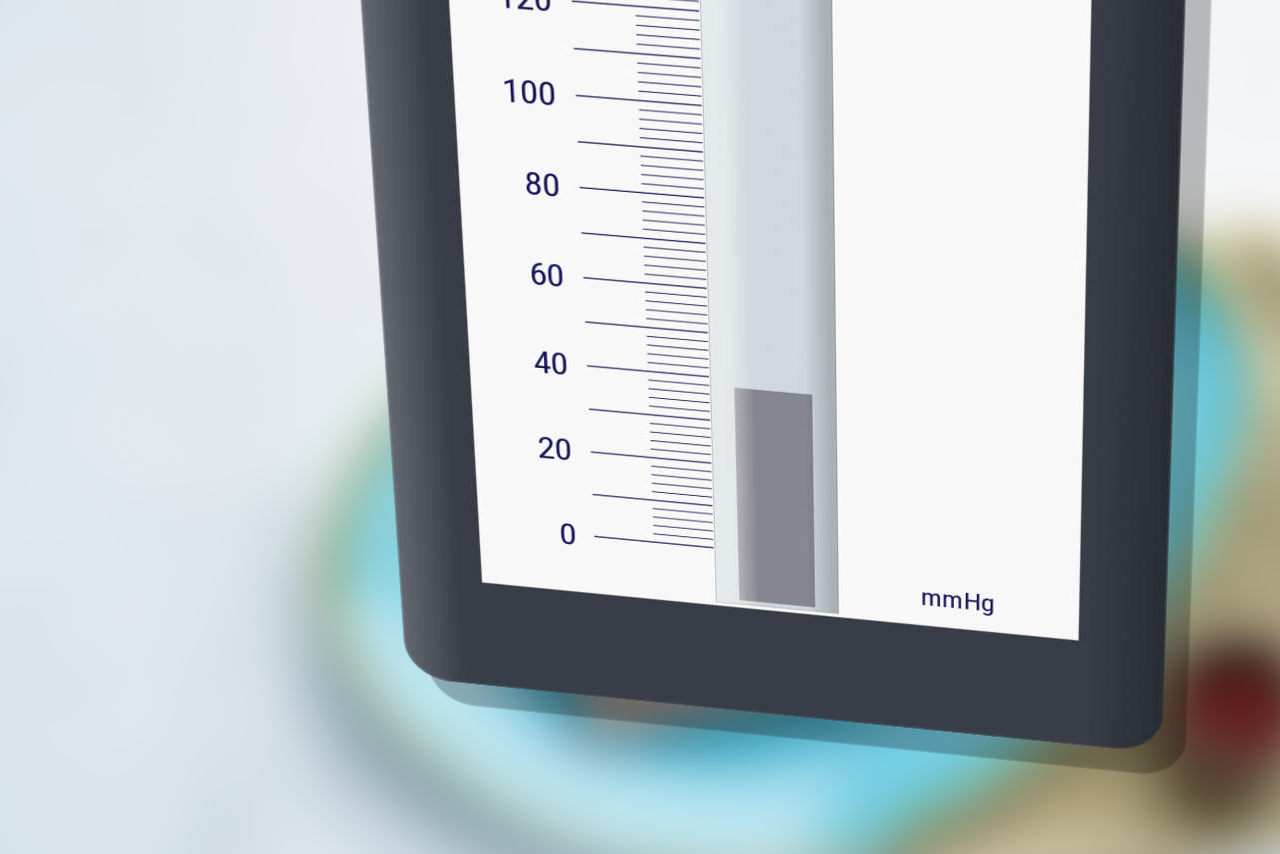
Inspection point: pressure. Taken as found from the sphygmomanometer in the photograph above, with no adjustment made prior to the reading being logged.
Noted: 38 mmHg
